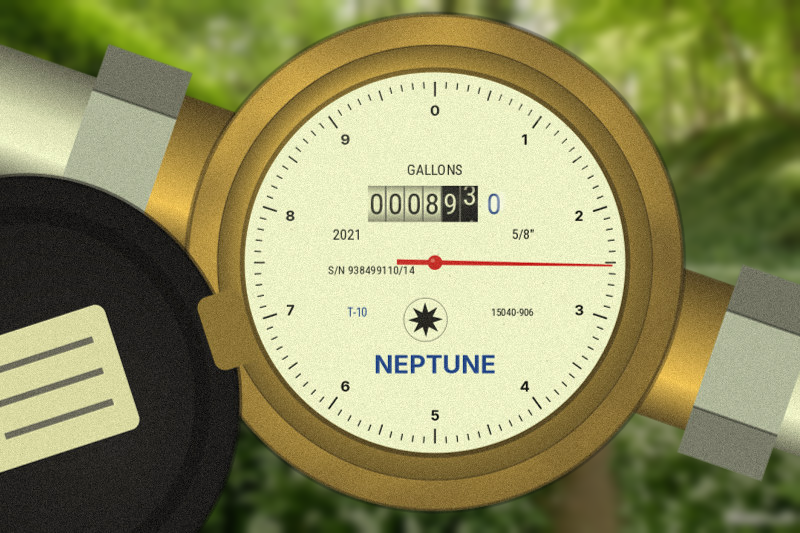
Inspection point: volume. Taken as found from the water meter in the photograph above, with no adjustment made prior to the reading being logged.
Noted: 8932.5 gal
